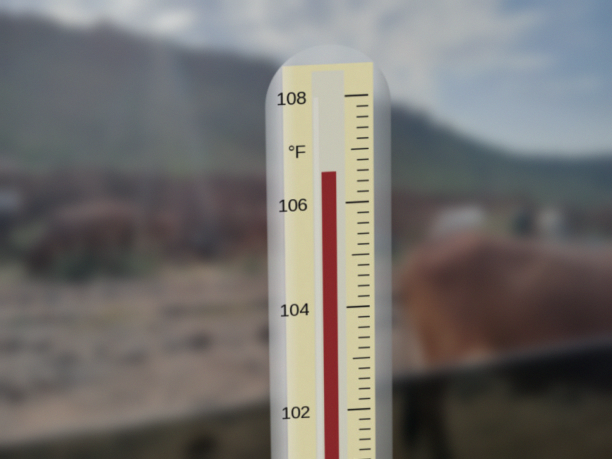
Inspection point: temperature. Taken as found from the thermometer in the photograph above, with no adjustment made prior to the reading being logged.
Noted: 106.6 °F
